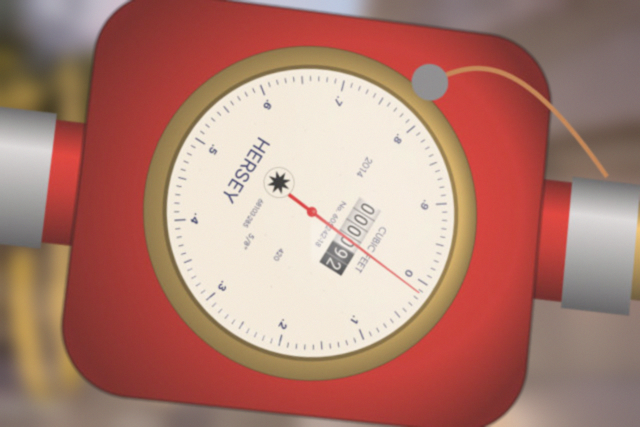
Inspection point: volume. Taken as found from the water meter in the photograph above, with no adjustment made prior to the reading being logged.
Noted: 92.01 ft³
